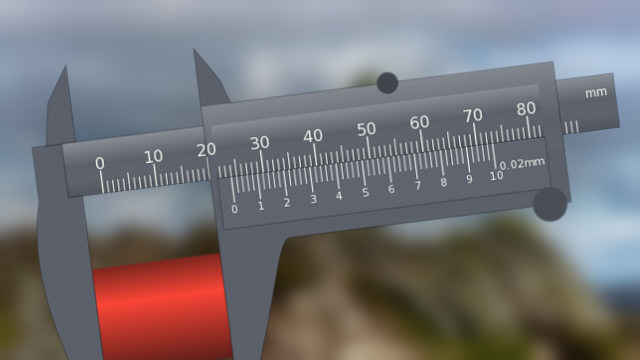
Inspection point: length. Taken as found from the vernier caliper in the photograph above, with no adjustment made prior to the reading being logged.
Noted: 24.0 mm
